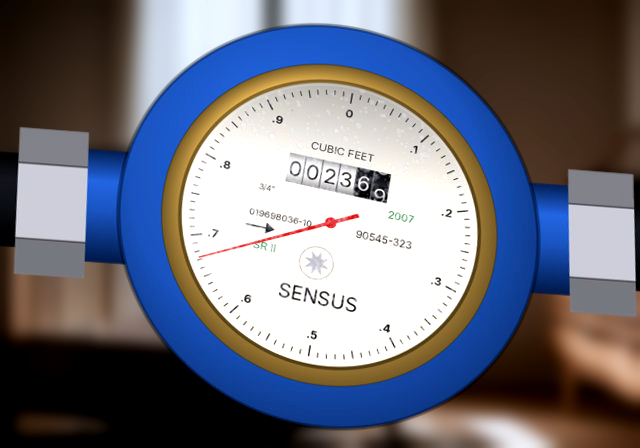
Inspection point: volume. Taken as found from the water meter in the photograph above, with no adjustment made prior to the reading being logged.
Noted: 2368.67 ft³
